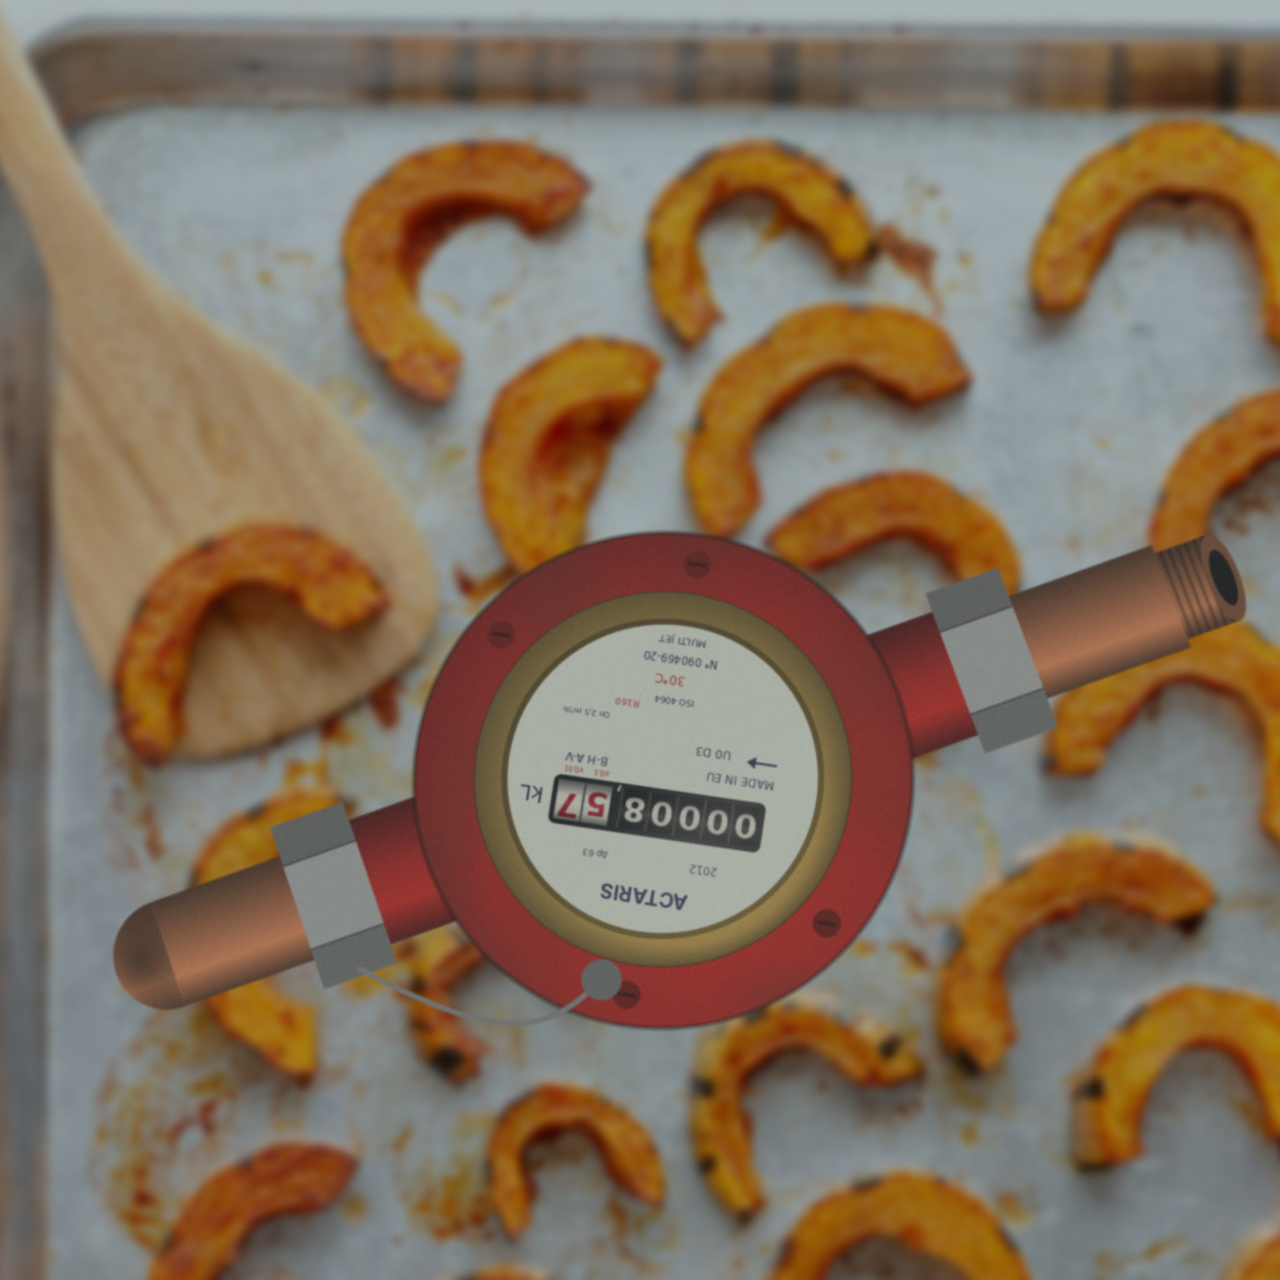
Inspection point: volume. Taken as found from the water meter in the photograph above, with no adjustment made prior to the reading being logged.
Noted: 8.57 kL
